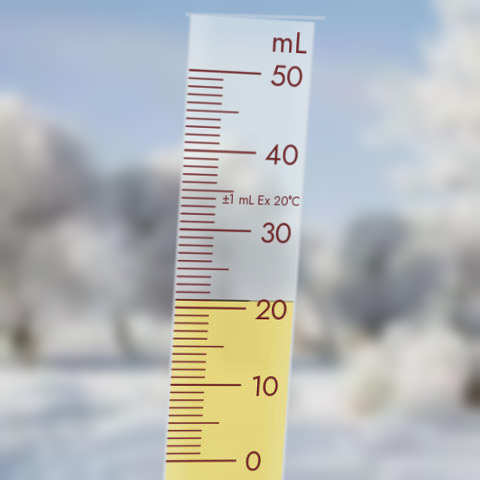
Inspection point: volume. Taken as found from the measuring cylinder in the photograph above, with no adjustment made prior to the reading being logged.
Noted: 21 mL
